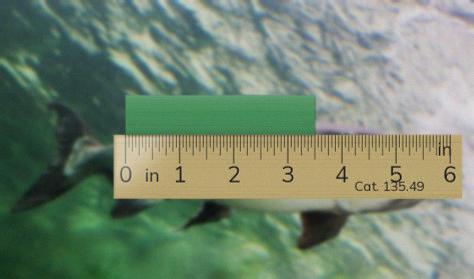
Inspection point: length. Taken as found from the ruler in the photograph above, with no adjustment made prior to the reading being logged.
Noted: 3.5 in
